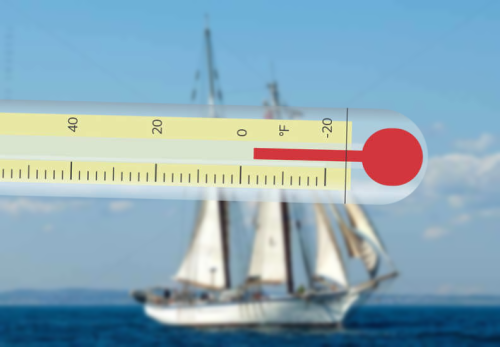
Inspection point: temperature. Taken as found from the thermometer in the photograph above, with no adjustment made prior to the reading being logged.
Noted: -3 °F
